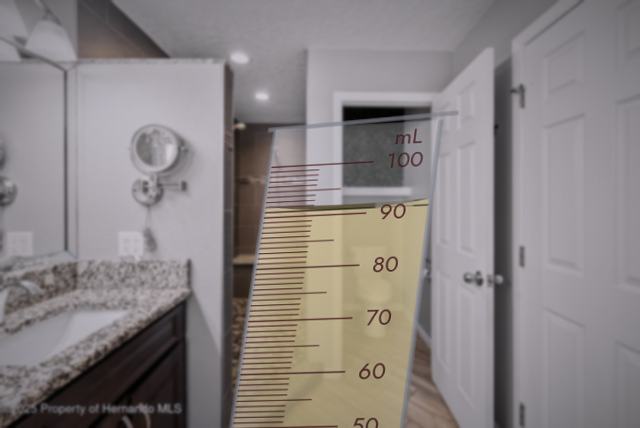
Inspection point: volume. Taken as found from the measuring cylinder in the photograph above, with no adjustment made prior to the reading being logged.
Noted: 91 mL
